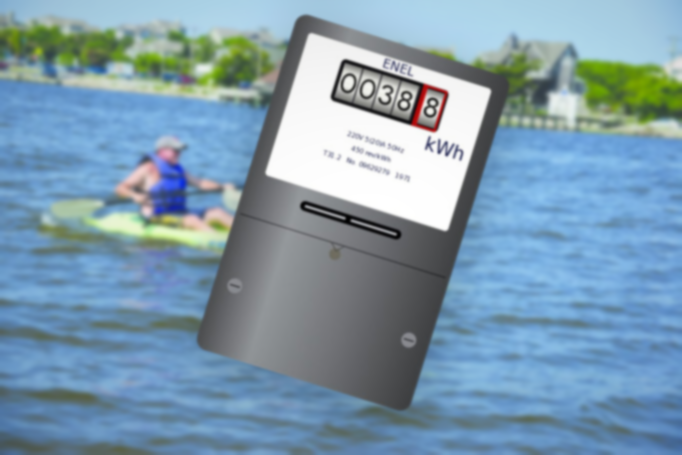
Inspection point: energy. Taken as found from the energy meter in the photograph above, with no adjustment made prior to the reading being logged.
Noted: 38.8 kWh
